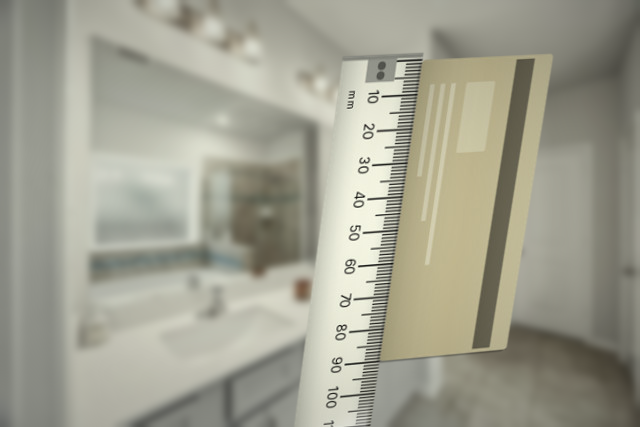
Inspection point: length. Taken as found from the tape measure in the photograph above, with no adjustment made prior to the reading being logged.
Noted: 90 mm
